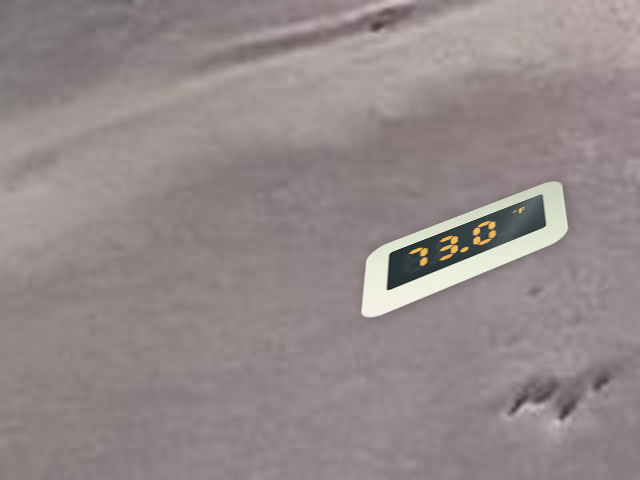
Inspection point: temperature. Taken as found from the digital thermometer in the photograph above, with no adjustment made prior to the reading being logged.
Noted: 73.0 °F
